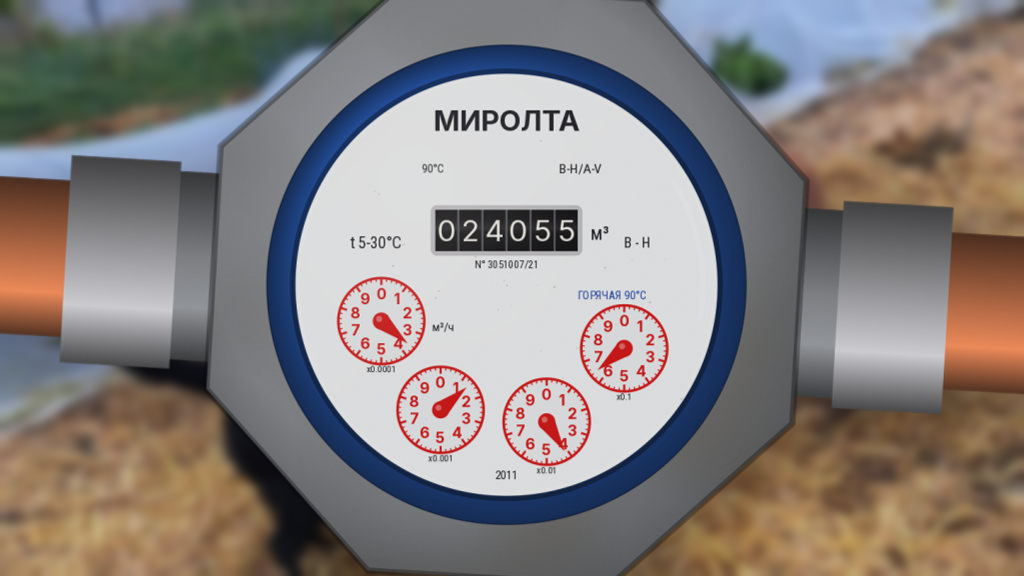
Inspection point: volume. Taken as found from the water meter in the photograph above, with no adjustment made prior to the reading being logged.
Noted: 24055.6413 m³
